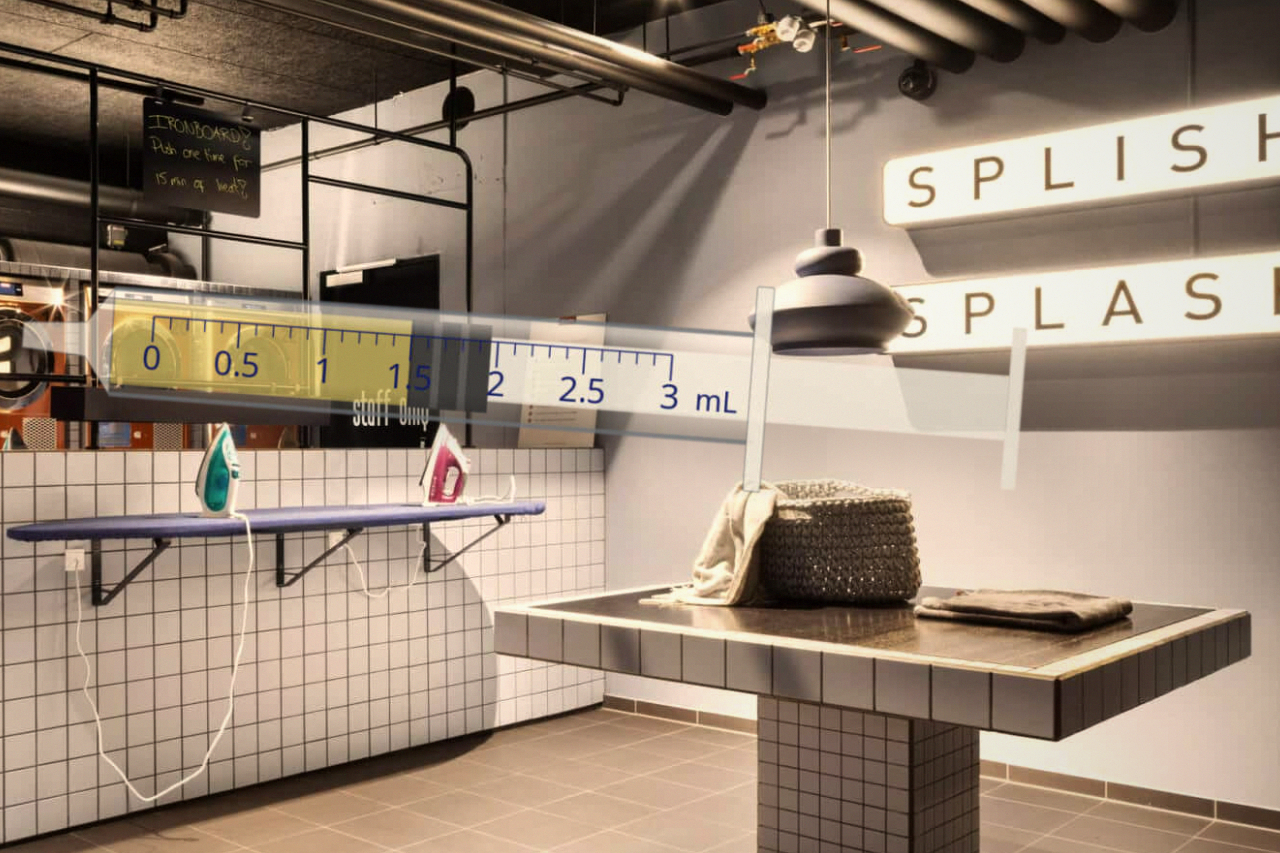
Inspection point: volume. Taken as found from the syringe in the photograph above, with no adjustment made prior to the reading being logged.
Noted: 1.5 mL
